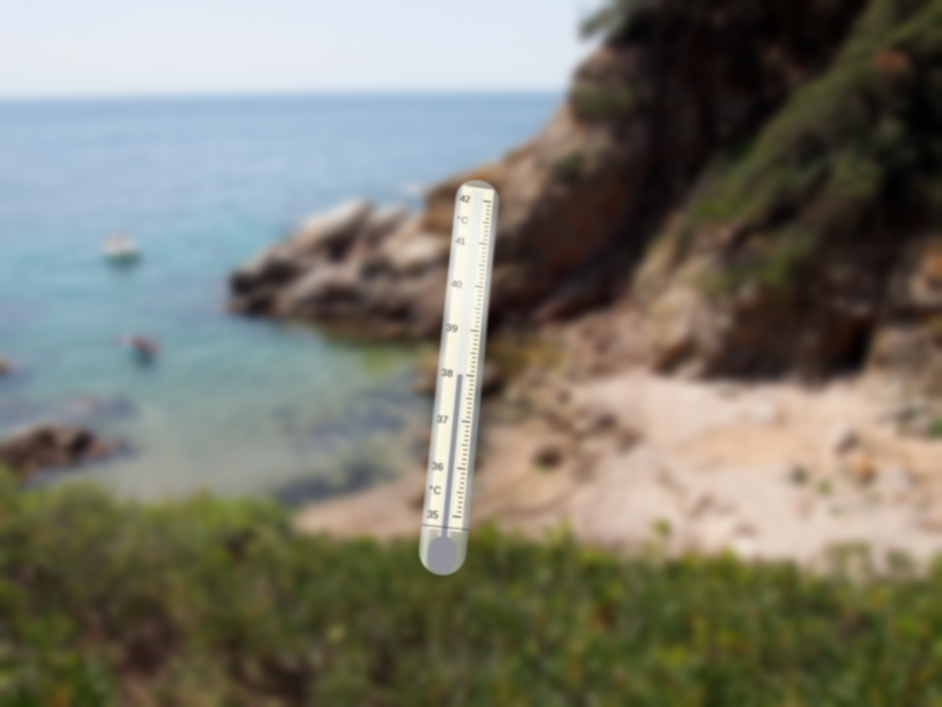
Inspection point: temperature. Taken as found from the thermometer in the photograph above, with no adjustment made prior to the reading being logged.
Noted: 38 °C
